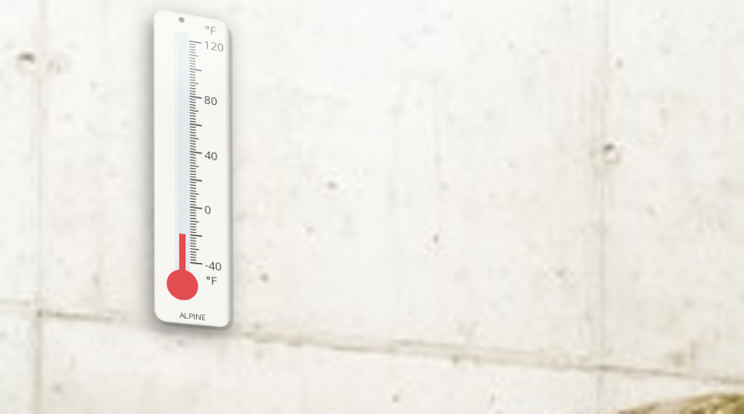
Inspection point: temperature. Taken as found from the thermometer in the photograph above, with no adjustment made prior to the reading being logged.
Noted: -20 °F
